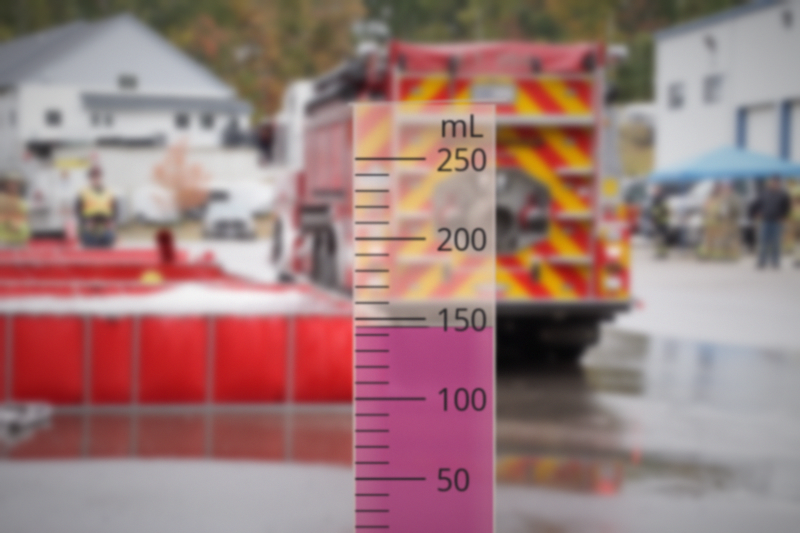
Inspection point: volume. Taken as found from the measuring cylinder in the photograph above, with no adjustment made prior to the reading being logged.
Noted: 145 mL
